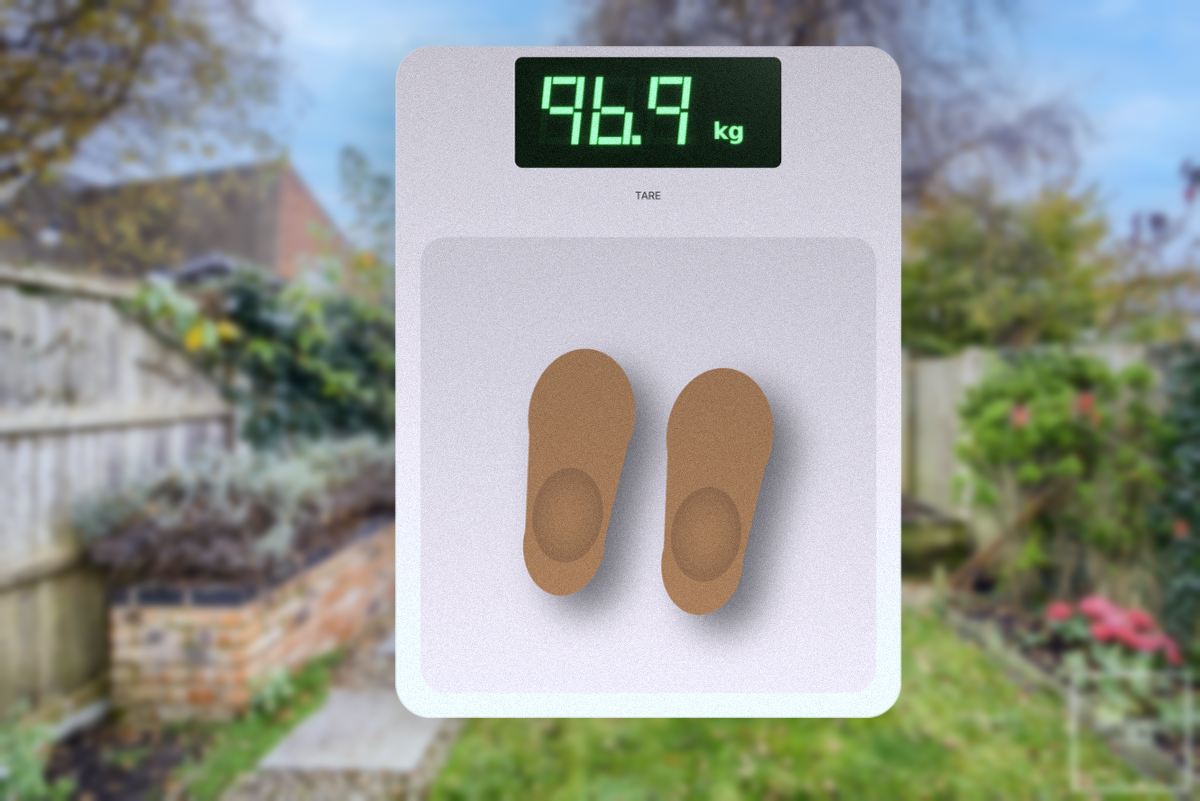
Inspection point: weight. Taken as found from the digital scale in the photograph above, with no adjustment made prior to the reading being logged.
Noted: 96.9 kg
